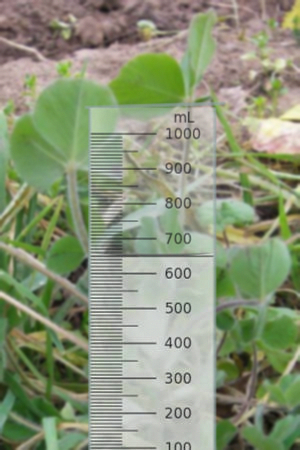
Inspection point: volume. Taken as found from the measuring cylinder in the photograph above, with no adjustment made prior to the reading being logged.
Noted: 650 mL
